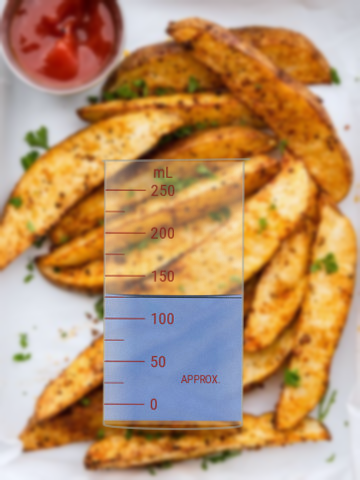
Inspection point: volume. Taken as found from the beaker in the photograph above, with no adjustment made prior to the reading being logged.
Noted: 125 mL
